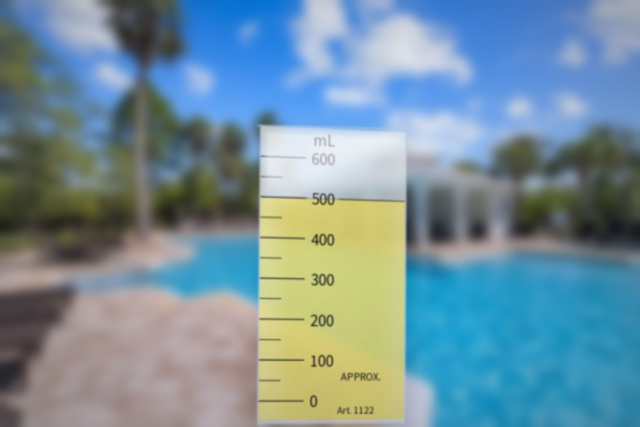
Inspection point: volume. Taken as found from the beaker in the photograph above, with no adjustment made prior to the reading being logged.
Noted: 500 mL
